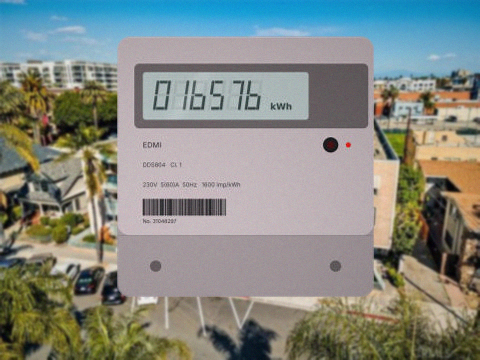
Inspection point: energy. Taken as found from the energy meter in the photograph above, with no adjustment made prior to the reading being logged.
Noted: 16576 kWh
